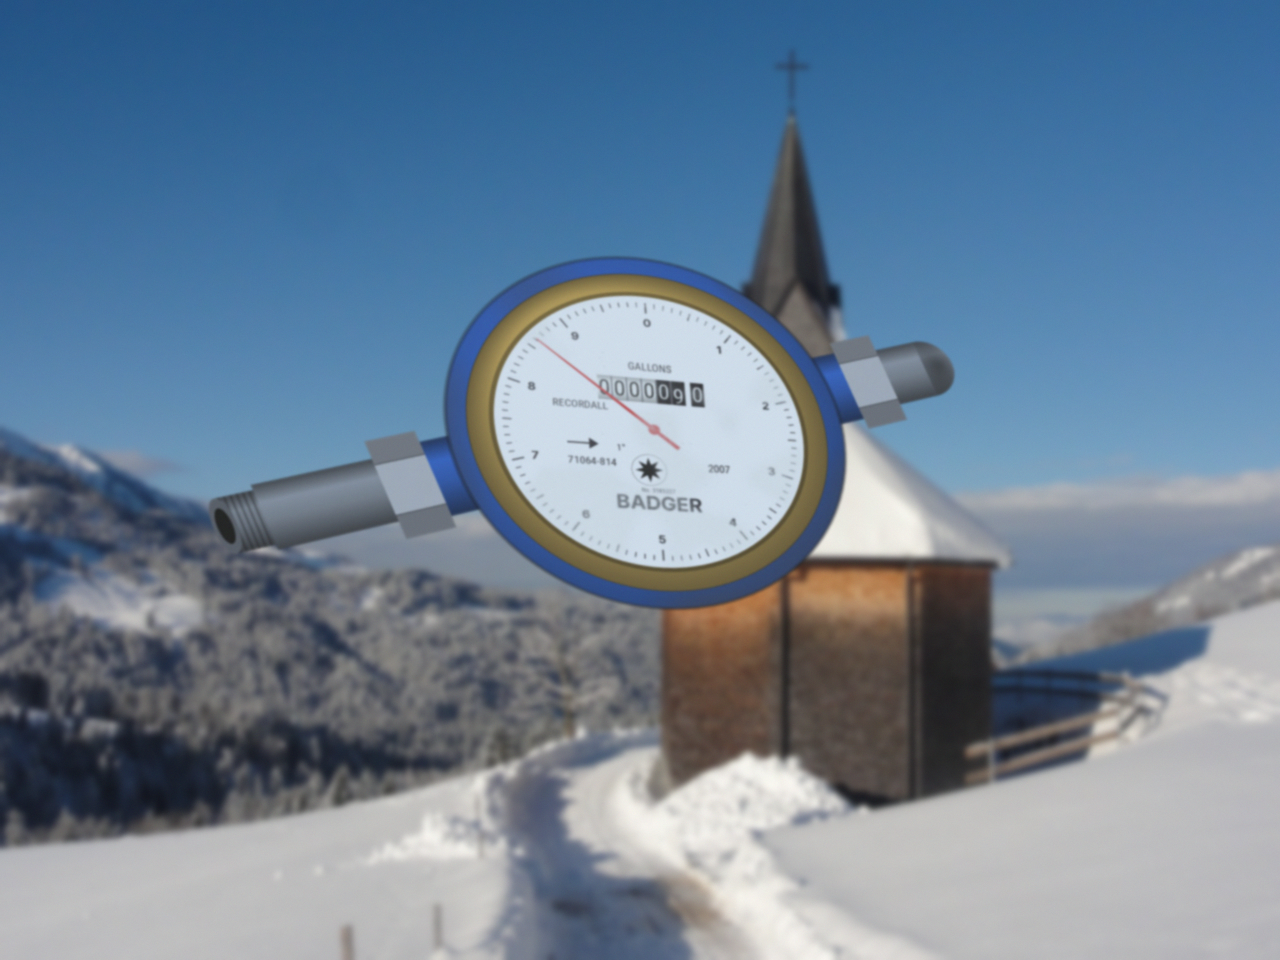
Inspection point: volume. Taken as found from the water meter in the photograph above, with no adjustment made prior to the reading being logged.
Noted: 88.6 gal
